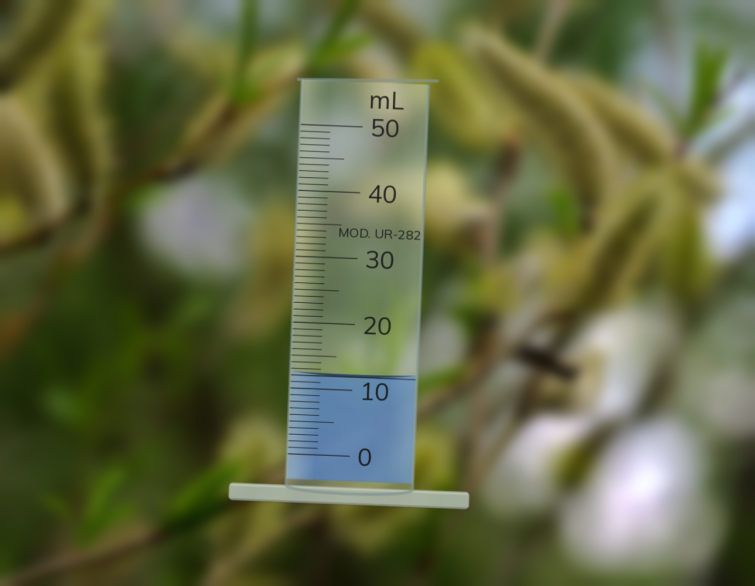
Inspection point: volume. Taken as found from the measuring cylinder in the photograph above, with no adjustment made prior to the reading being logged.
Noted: 12 mL
